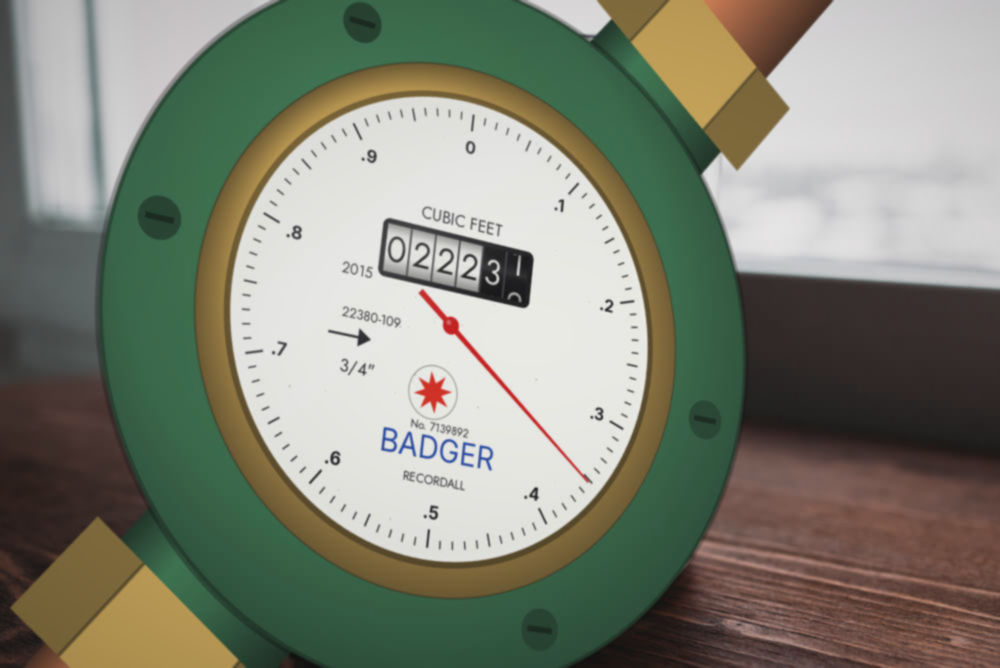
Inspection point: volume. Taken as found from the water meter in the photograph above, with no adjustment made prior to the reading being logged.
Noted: 22231.35 ft³
